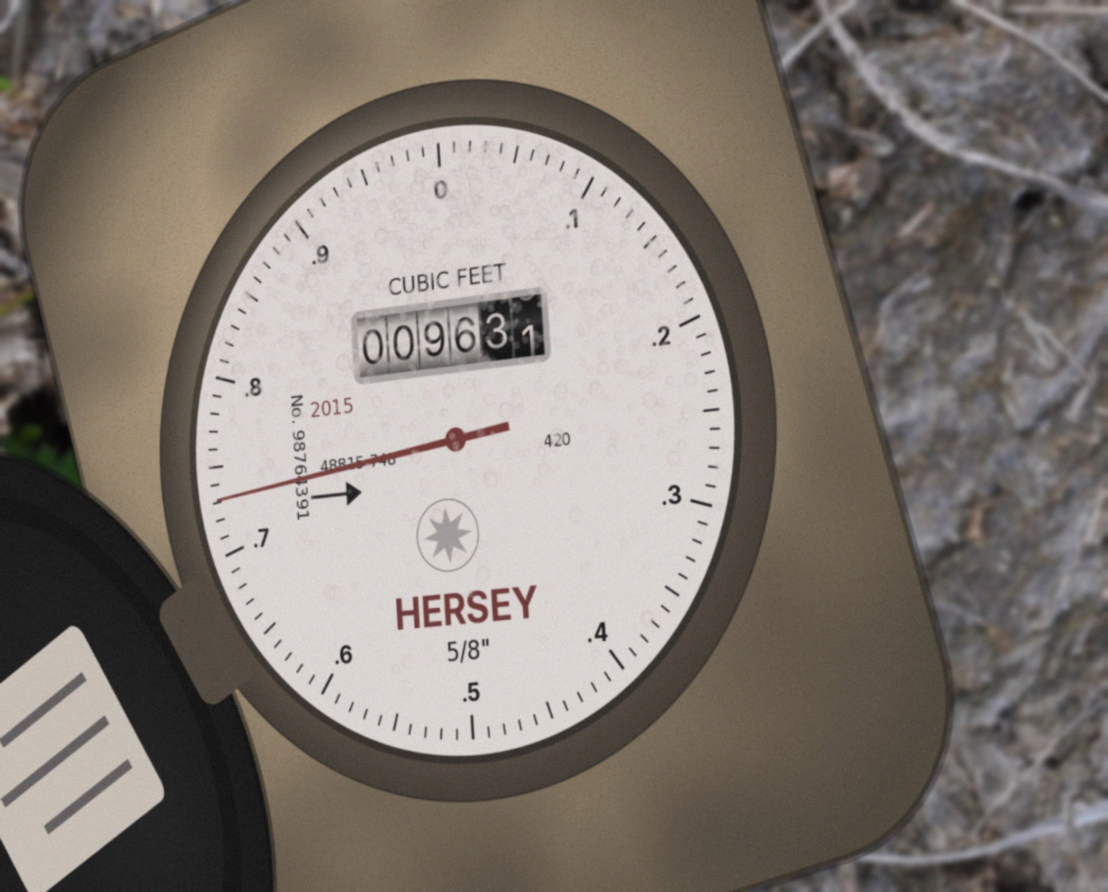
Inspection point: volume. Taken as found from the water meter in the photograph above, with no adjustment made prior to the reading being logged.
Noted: 9630.73 ft³
